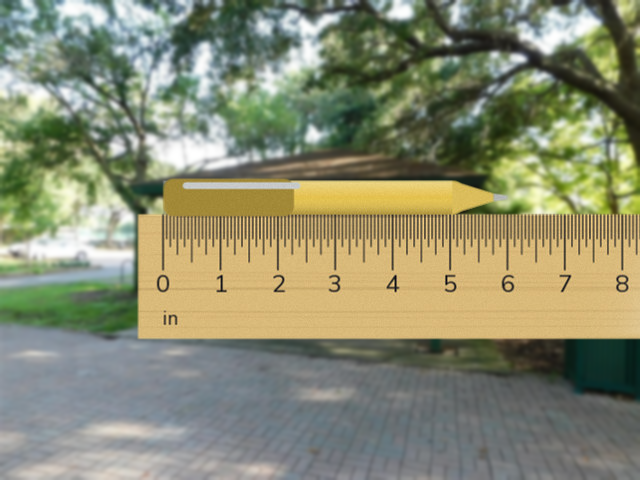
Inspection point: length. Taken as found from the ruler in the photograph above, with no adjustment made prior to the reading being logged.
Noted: 6 in
